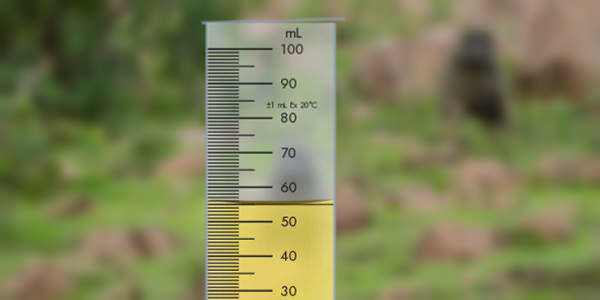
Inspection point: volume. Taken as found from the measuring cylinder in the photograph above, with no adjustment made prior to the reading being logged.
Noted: 55 mL
